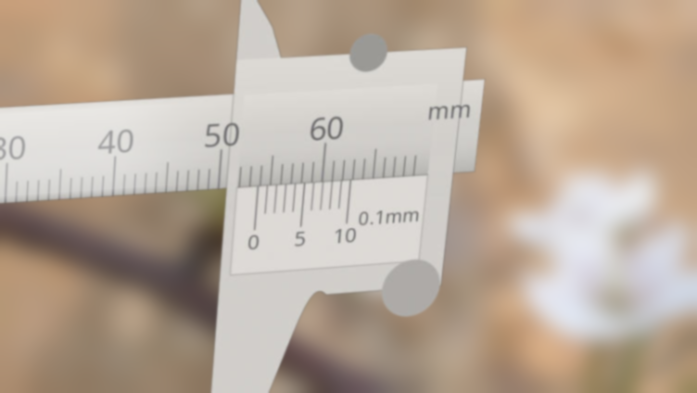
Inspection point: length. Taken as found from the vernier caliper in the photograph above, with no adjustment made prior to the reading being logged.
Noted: 53.8 mm
